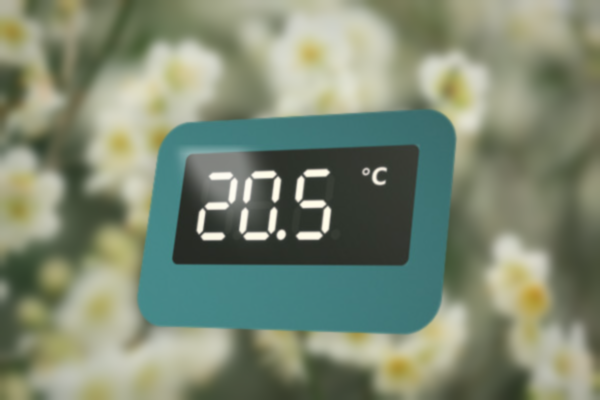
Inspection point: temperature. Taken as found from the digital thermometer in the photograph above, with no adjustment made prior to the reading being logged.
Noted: 20.5 °C
